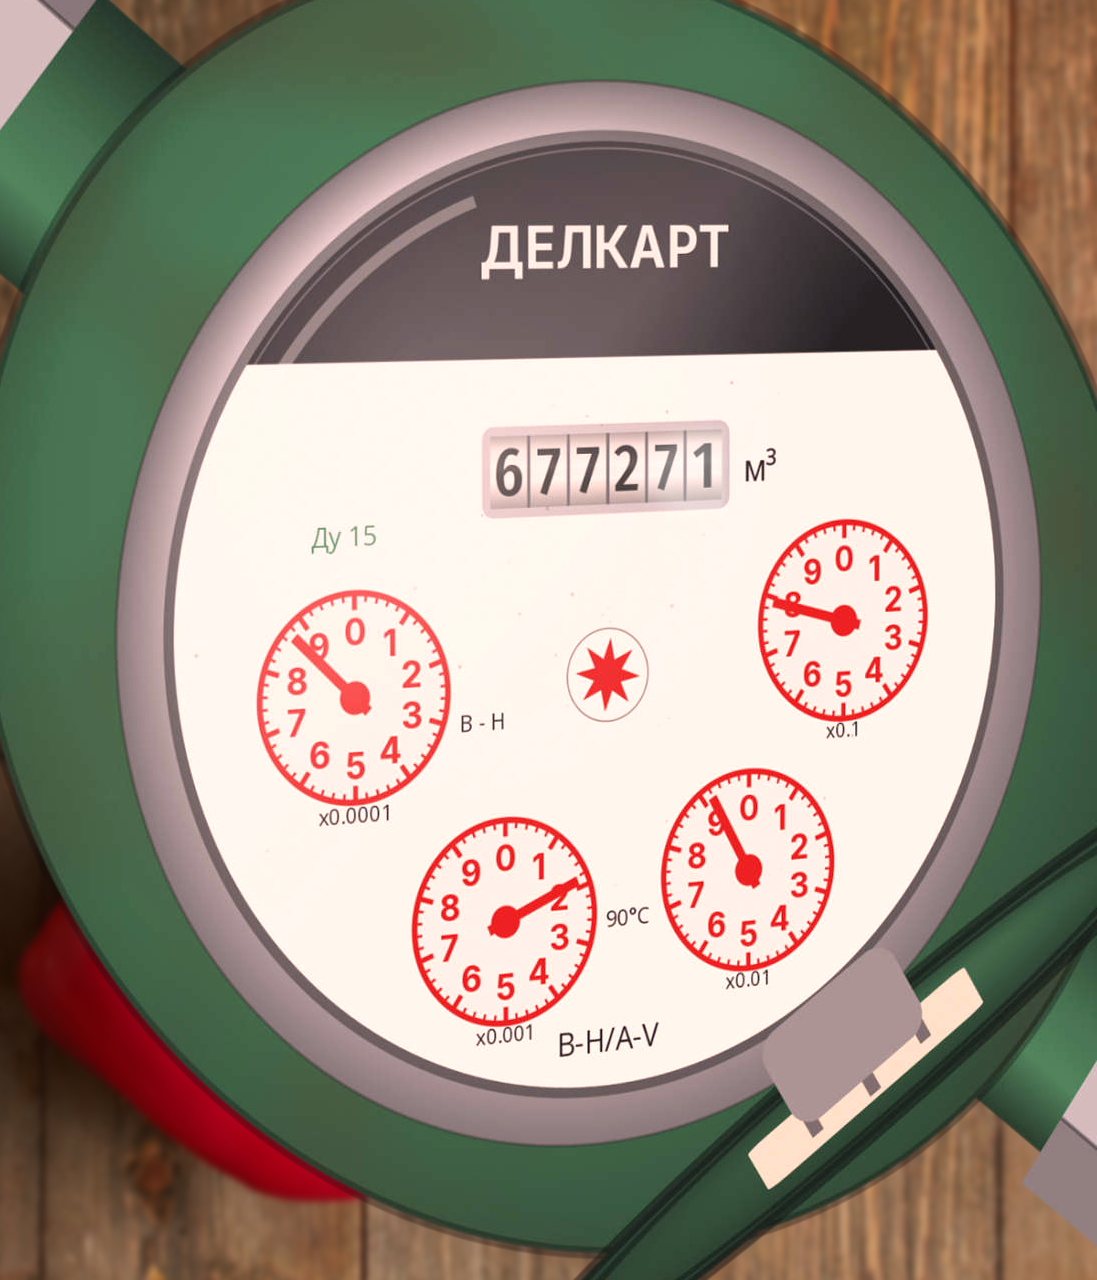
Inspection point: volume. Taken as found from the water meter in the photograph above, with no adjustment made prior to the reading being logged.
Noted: 677271.7918 m³
